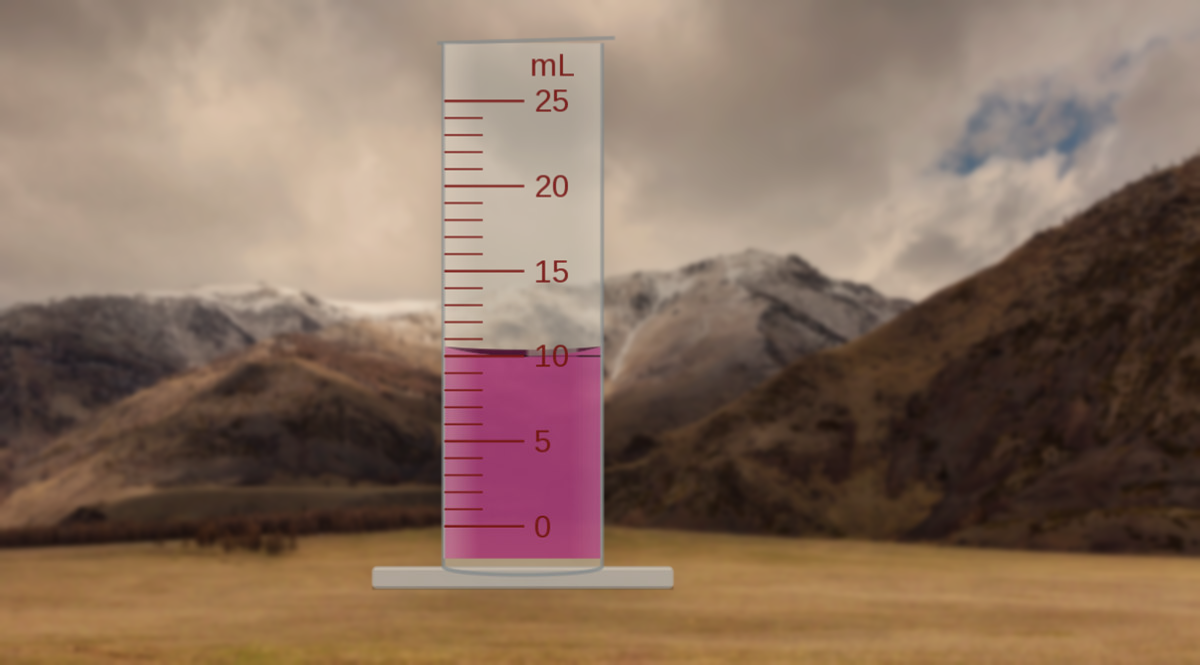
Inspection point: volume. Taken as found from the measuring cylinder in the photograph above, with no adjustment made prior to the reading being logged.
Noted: 10 mL
